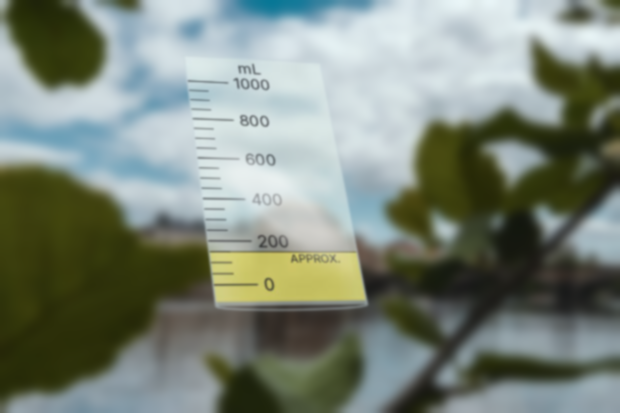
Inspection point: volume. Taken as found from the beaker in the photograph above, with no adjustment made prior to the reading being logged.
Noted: 150 mL
